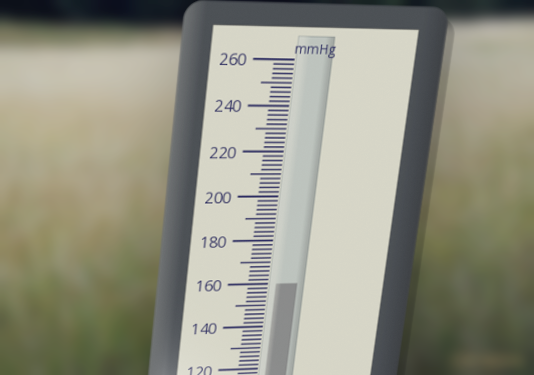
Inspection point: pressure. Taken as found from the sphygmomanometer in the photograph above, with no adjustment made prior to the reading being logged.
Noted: 160 mmHg
